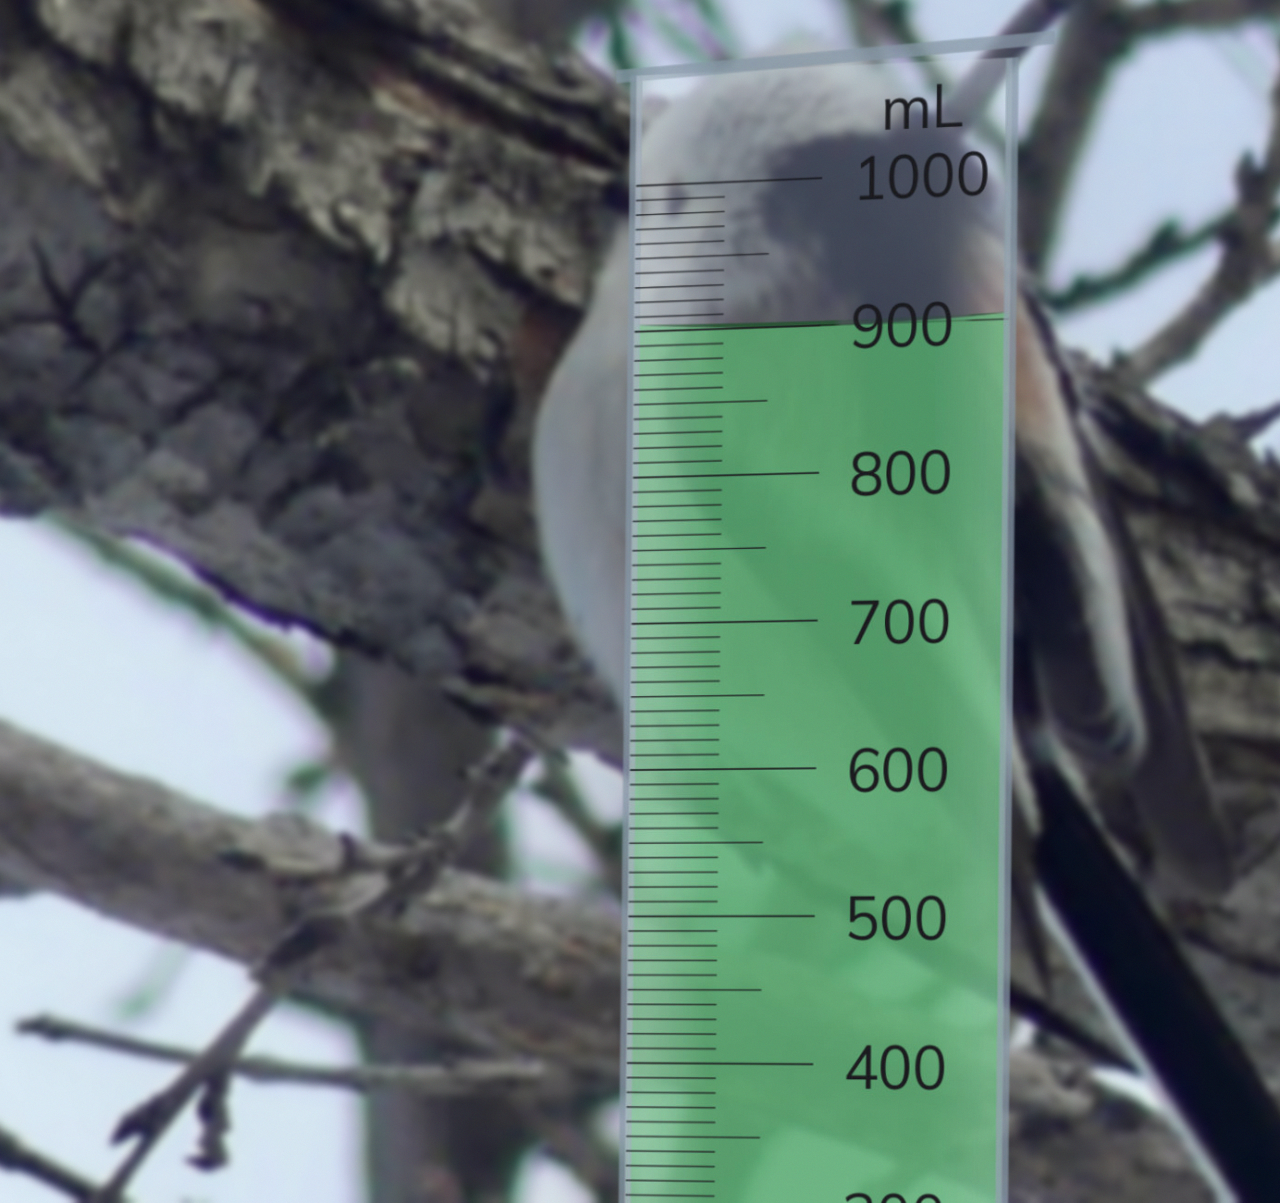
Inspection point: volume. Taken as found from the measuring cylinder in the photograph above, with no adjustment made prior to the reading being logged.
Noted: 900 mL
